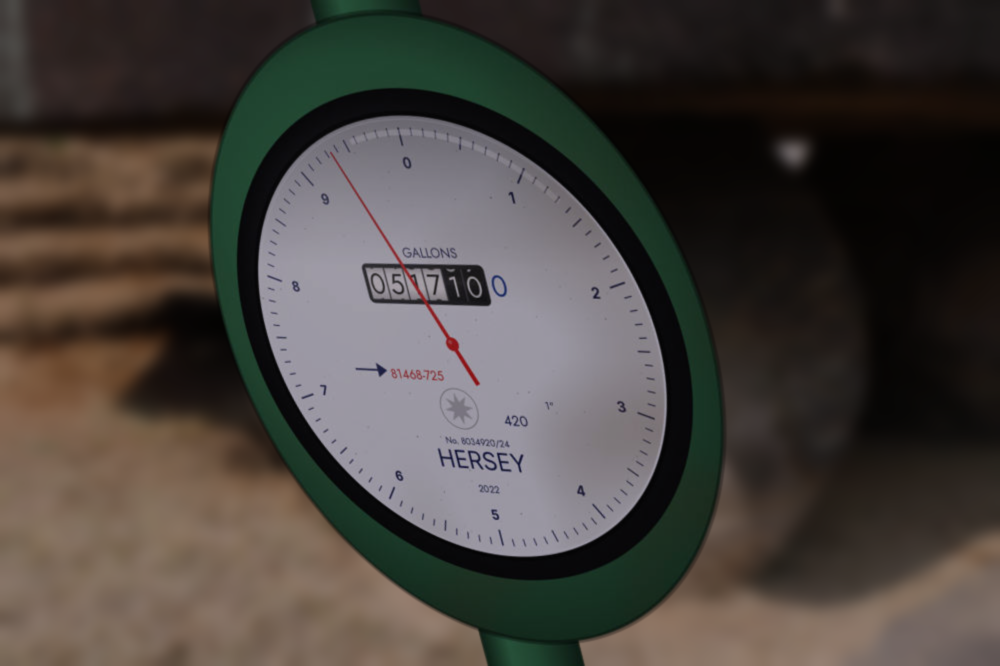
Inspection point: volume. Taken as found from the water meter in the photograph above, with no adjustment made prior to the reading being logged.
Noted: 517099.3 gal
